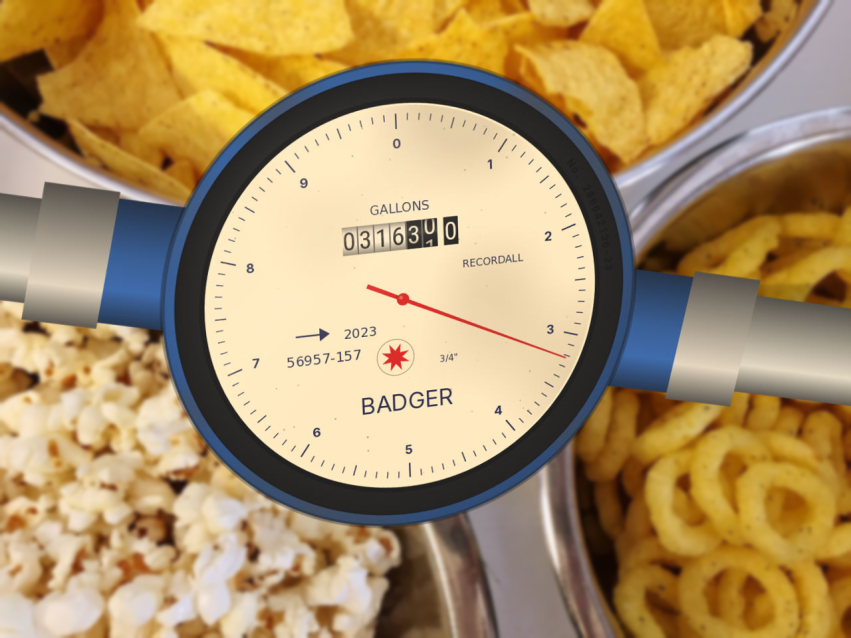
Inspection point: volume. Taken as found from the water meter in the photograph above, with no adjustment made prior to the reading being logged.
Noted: 316303.2 gal
